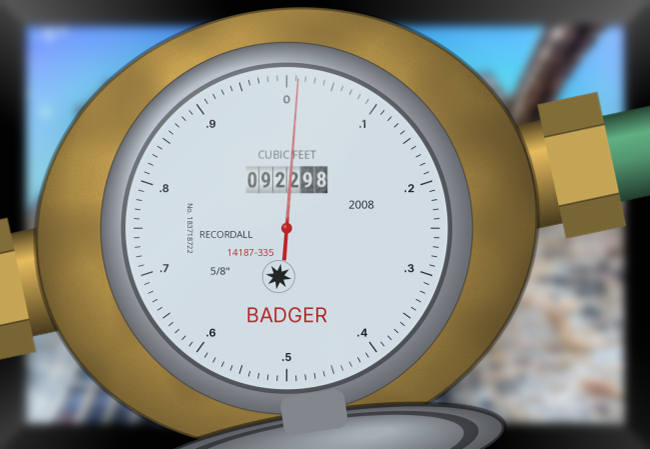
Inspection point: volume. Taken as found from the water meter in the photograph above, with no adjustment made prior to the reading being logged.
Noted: 92298.01 ft³
